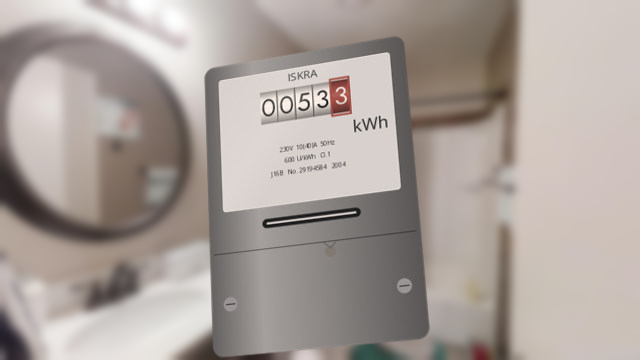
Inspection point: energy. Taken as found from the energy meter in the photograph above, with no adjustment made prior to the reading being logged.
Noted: 53.3 kWh
